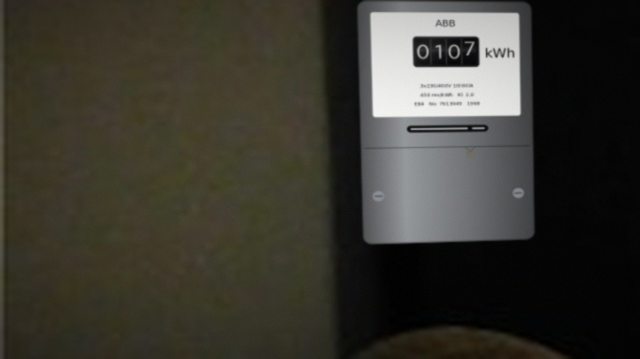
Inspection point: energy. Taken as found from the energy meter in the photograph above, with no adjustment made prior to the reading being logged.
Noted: 107 kWh
